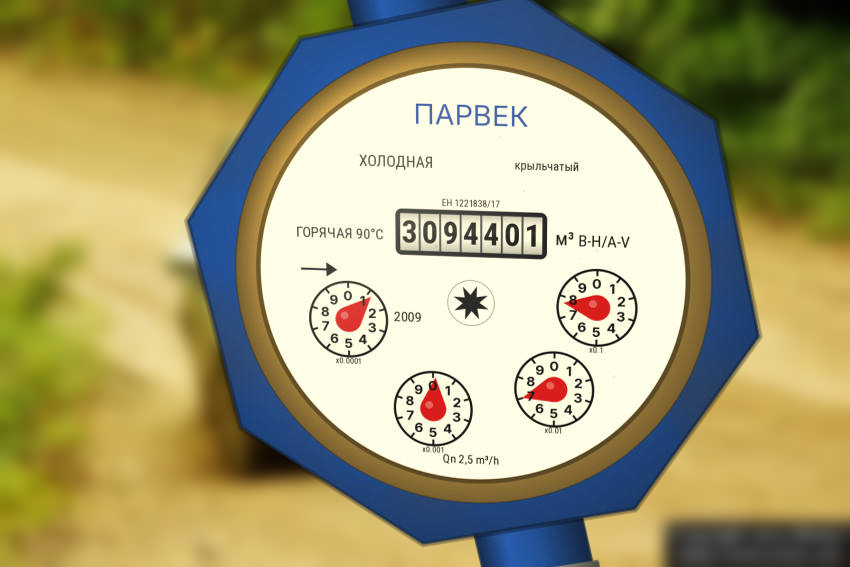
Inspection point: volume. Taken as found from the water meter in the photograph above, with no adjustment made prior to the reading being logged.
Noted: 3094401.7701 m³
